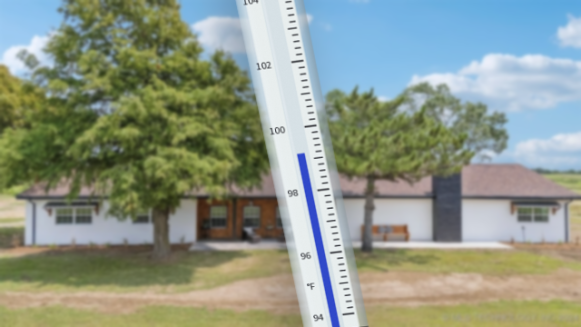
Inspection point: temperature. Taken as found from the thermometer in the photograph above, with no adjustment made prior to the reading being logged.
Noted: 99.2 °F
